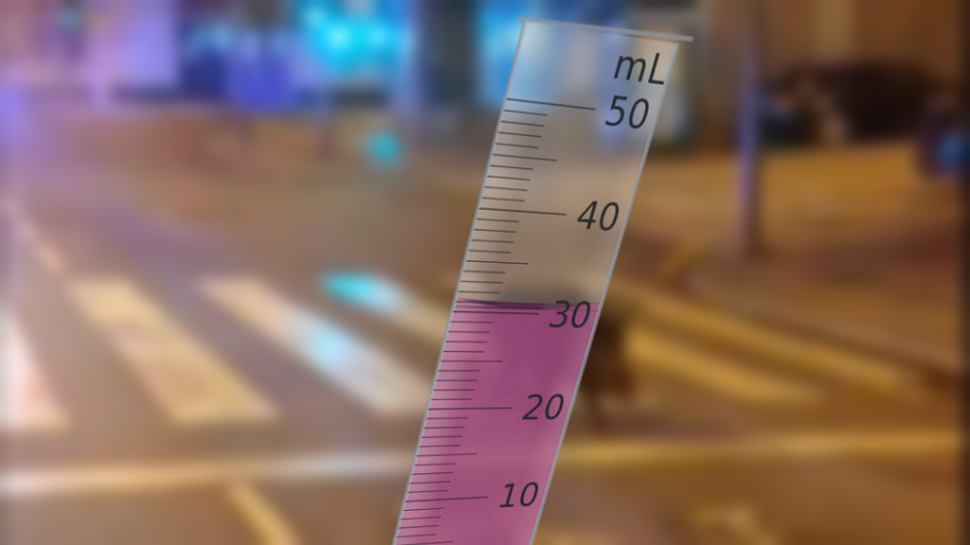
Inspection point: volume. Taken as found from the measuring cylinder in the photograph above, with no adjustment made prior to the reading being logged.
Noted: 30.5 mL
